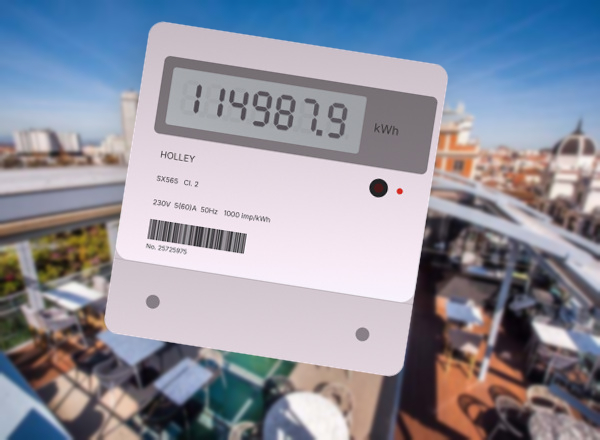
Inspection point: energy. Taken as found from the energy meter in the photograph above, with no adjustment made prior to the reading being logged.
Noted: 114987.9 kWh
